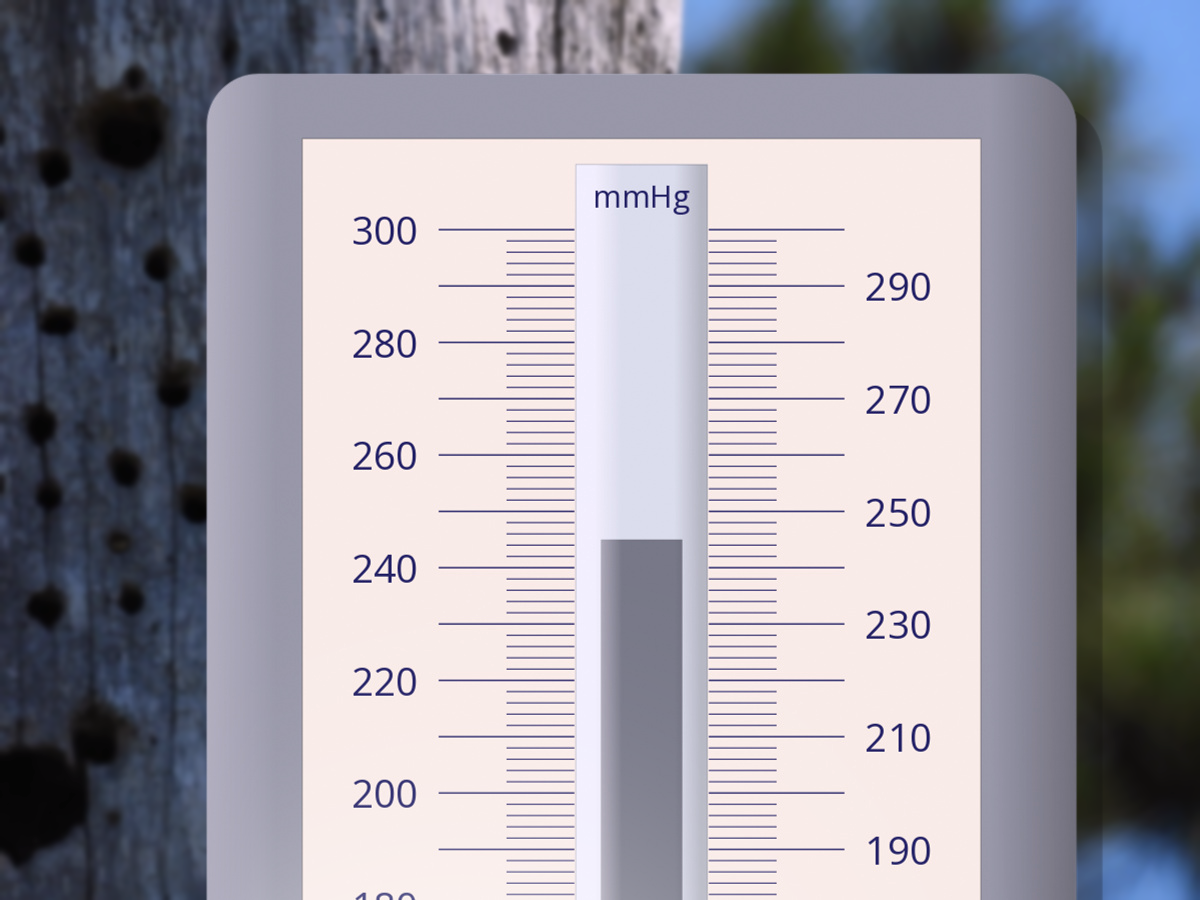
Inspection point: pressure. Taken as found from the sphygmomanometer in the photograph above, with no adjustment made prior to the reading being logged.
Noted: 245 mmHg
